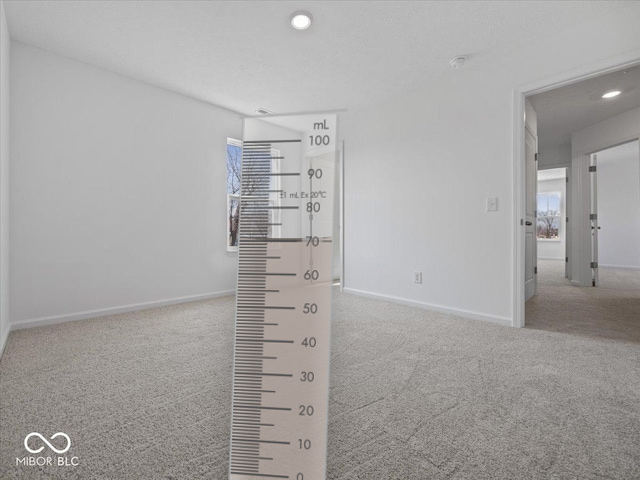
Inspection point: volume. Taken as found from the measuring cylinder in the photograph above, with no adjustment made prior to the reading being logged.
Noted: 70 mL
